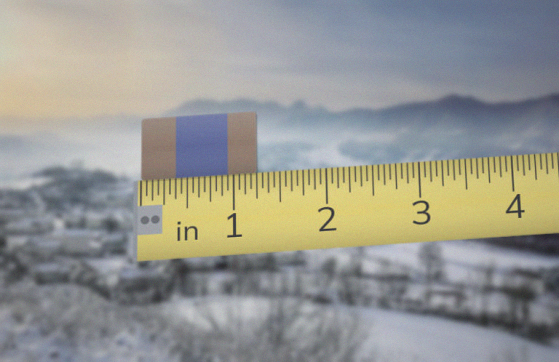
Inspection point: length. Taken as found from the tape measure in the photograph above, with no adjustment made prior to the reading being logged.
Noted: 1.25 in
